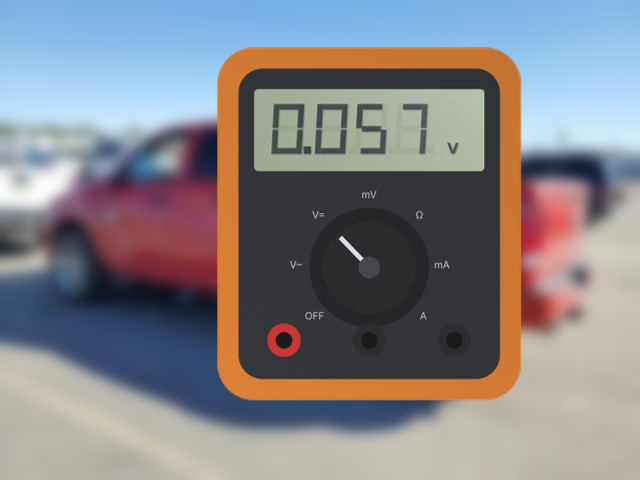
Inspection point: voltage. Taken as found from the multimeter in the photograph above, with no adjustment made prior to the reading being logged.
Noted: 0.057 V
